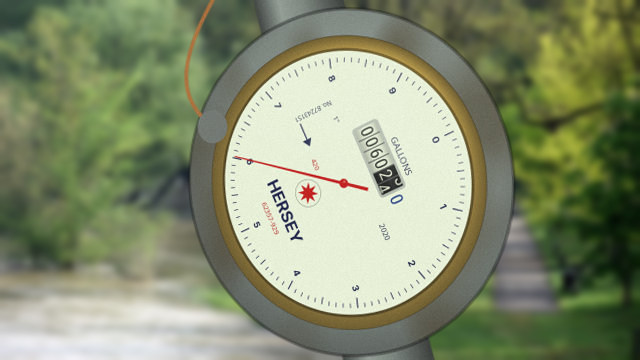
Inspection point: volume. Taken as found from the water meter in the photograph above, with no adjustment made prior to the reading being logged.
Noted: 60236.0 gal
